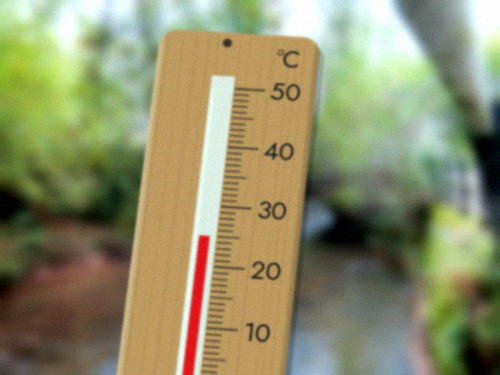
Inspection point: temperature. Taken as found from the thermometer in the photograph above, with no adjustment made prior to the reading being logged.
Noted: 25 °C
